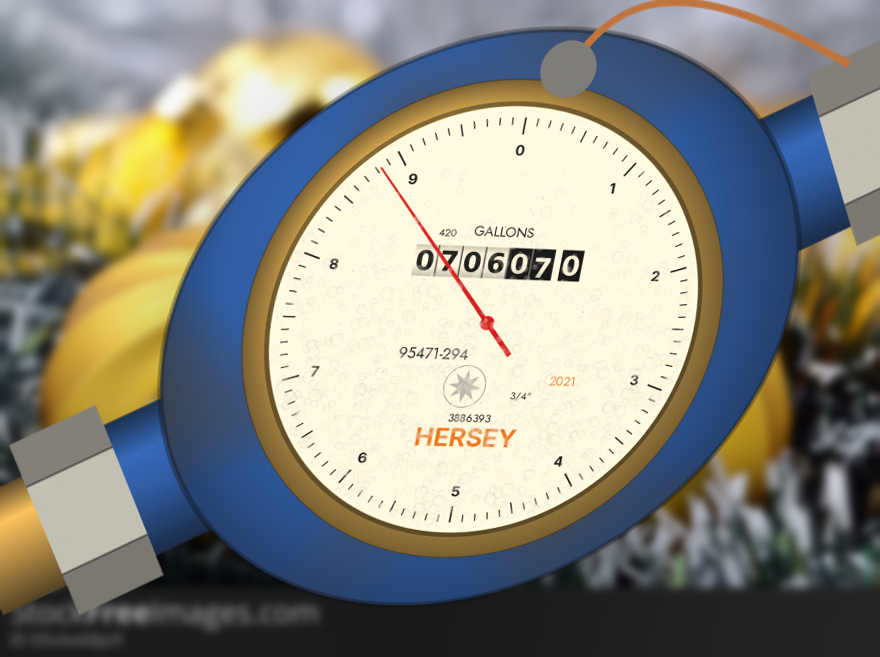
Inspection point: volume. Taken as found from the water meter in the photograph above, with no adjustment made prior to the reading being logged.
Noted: 706068.8 gal
